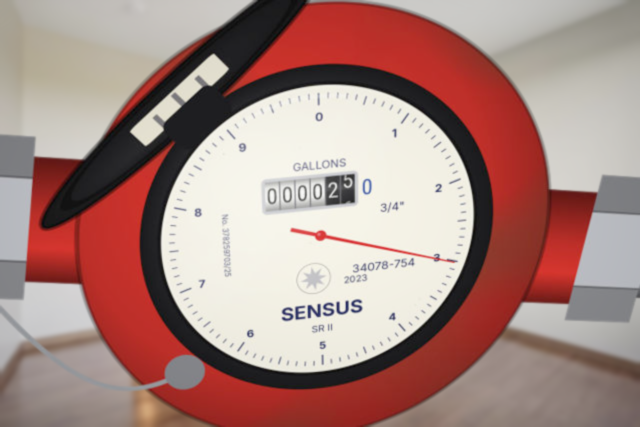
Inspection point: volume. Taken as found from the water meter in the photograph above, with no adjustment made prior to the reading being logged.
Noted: 253.0 gal
